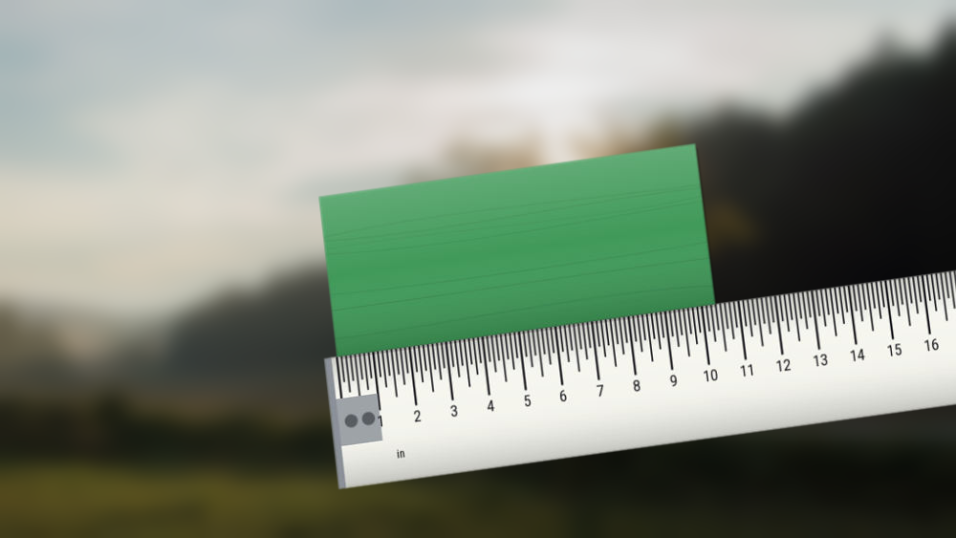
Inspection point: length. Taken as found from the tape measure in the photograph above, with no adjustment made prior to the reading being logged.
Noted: 10.375 in
